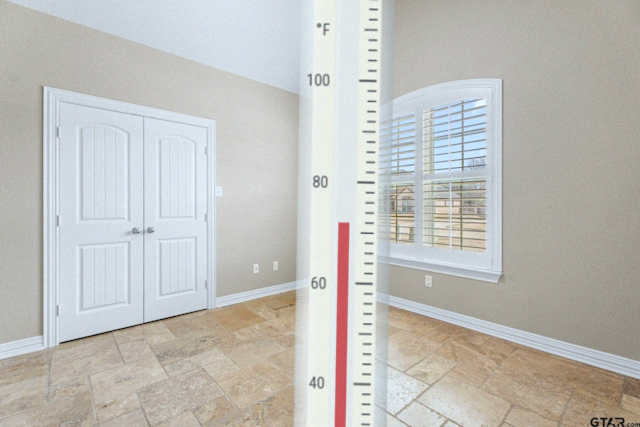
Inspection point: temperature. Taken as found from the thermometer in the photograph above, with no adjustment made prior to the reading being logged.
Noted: 72 °F
